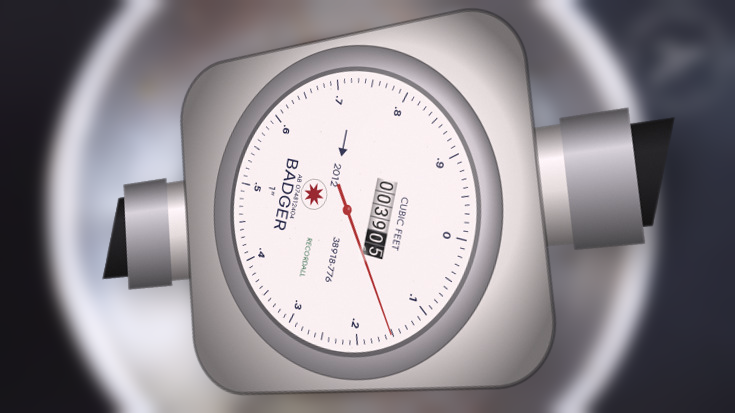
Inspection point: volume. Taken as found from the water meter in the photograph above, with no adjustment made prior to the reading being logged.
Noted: 3905.15 ft³
